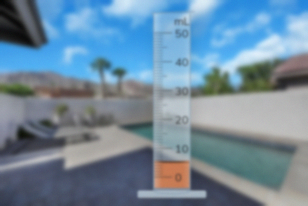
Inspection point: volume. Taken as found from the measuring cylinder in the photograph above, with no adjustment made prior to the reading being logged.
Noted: 5 mL
